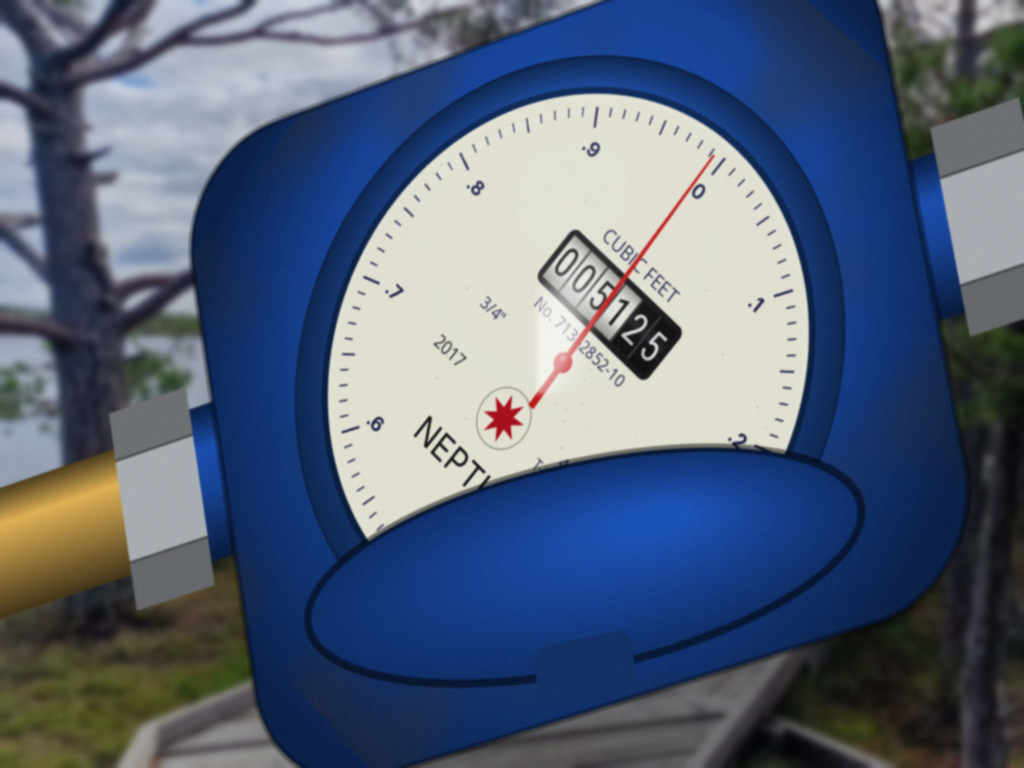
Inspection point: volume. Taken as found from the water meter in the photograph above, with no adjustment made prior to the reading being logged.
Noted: 5124.99 ft³
